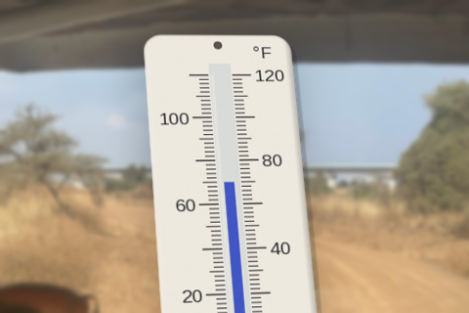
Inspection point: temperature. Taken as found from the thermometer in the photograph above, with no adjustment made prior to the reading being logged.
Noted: 70 °F
